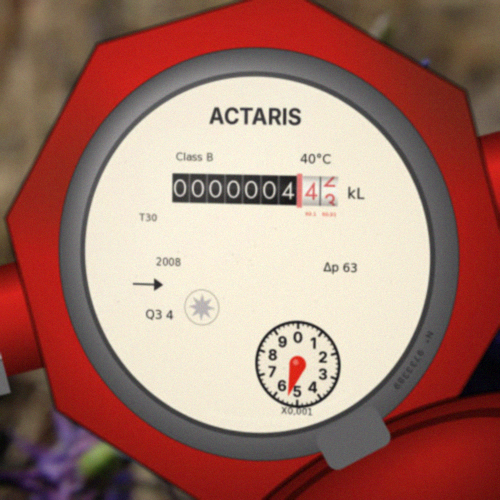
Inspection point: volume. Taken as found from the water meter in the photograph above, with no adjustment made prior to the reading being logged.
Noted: 4.425 kL
